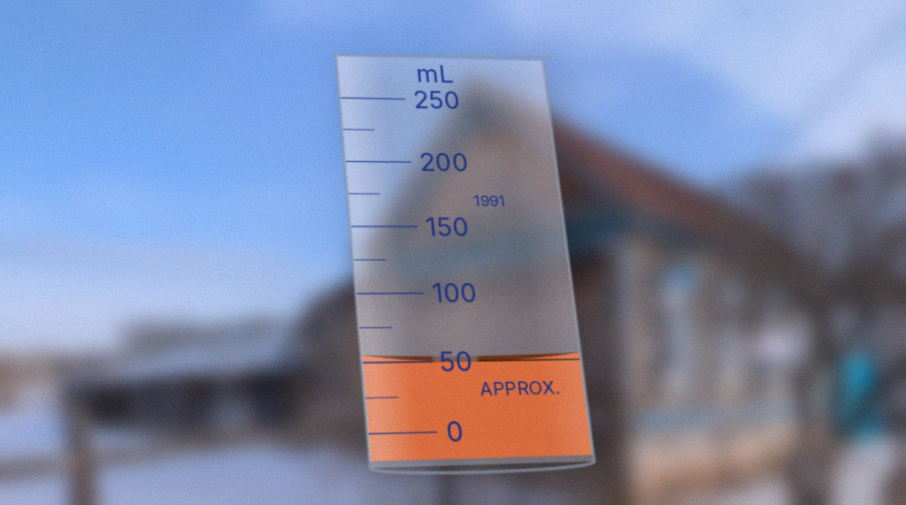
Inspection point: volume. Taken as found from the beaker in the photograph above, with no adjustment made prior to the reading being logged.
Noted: 50 mL
